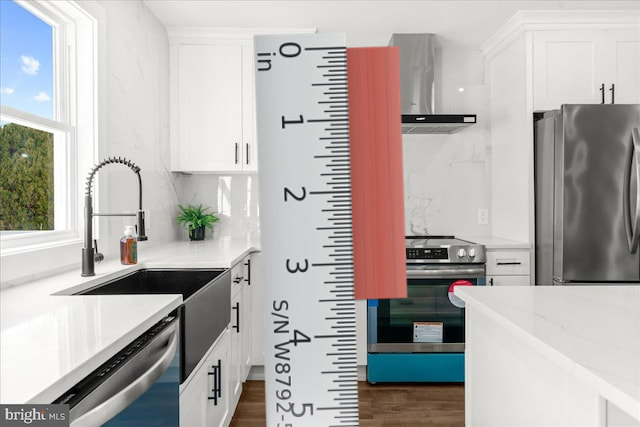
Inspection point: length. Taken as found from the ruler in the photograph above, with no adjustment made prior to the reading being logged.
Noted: 3.5 in
